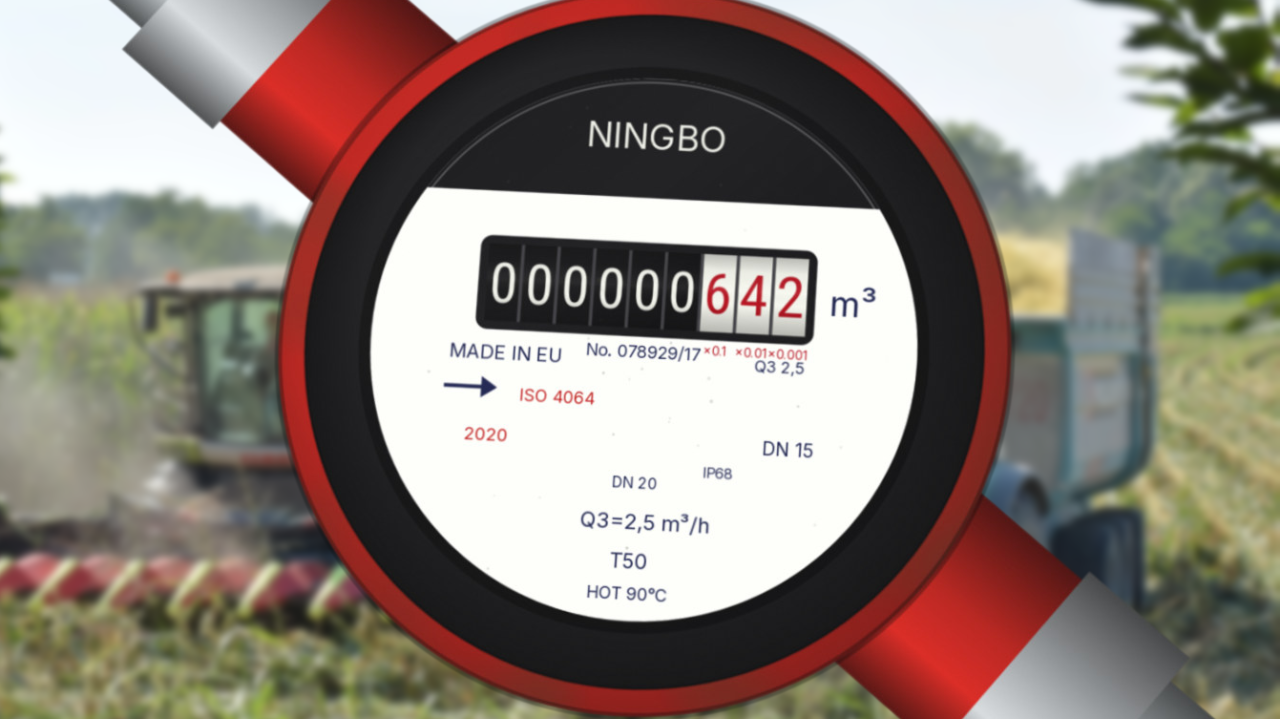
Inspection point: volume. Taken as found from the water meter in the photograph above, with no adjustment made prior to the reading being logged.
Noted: 0.642 m³
